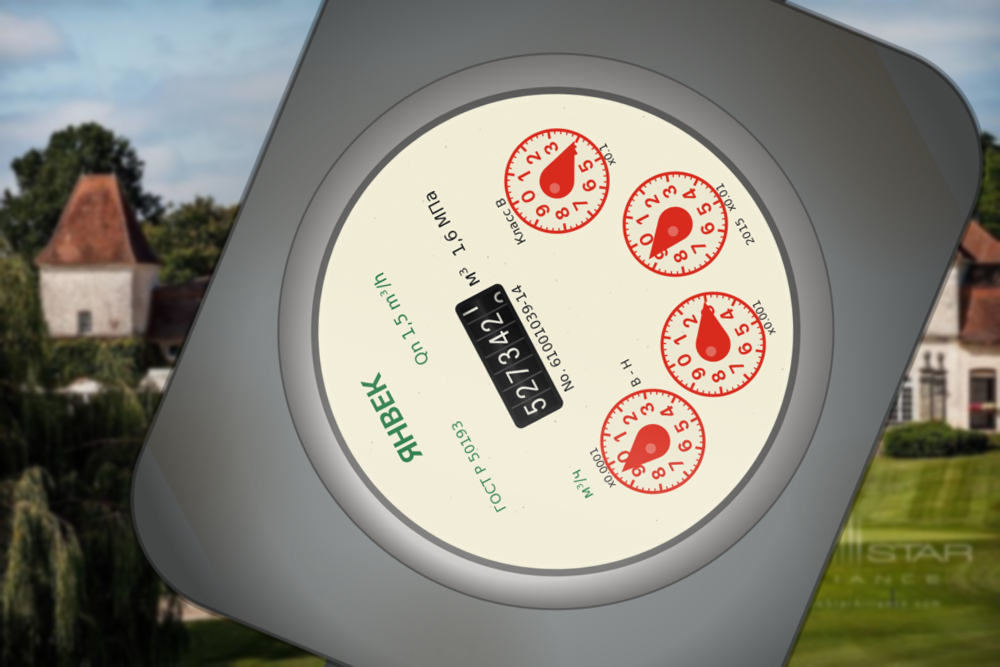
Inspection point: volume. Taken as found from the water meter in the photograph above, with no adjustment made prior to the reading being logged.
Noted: 5273421.3929 m³
